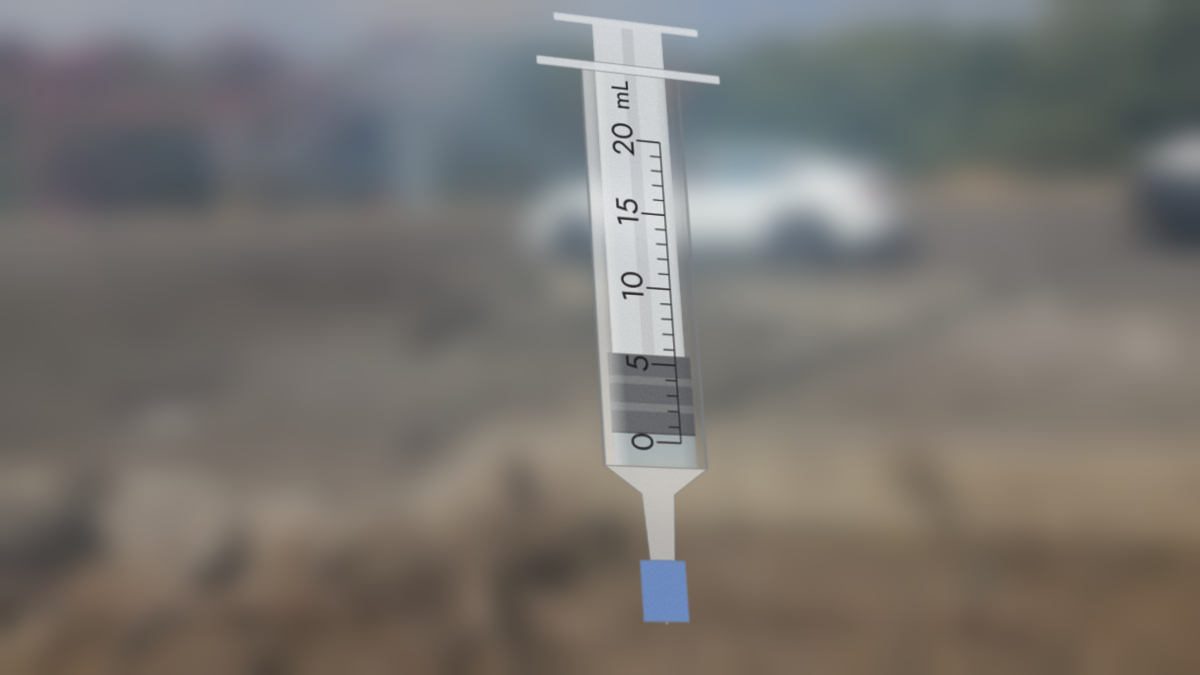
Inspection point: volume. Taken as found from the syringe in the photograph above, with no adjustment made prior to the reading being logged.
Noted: 0.5 mL
